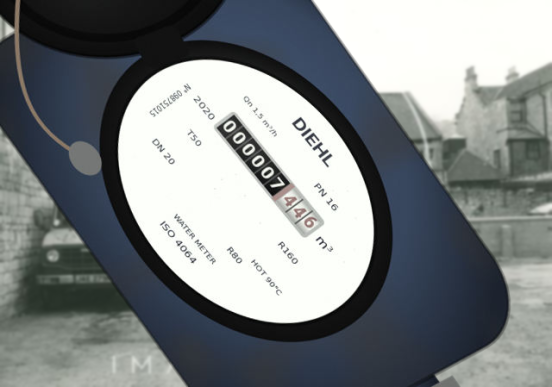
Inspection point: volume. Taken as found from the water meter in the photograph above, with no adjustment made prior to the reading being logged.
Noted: 7.446 m³
